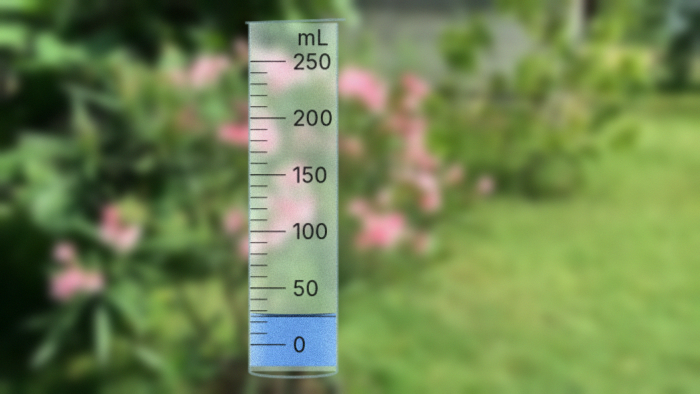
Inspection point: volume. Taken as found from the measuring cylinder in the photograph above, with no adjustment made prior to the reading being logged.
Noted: 25 mL
